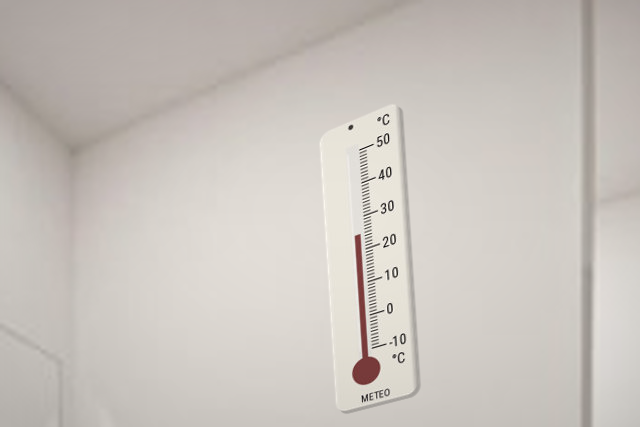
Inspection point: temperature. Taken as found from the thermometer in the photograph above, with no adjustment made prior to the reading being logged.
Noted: 25 °C
